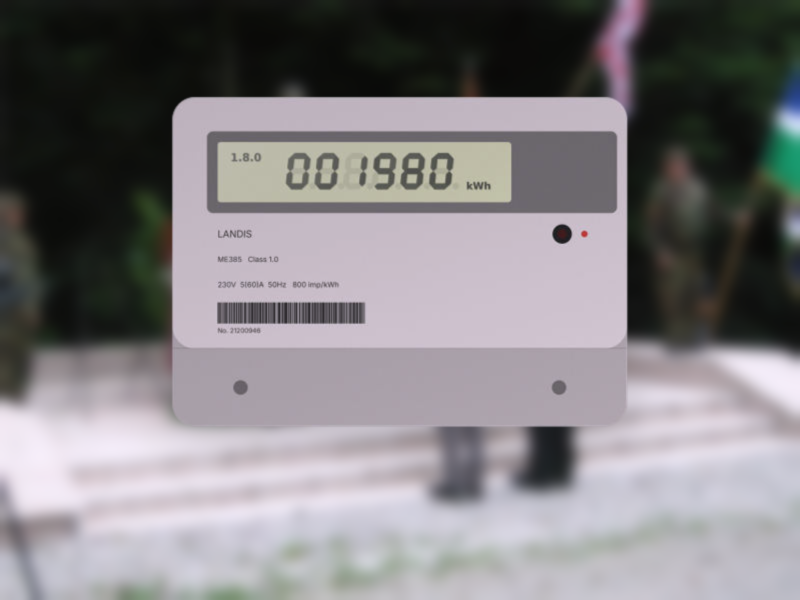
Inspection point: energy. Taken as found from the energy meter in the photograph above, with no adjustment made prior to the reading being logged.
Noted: 1980 kWh
